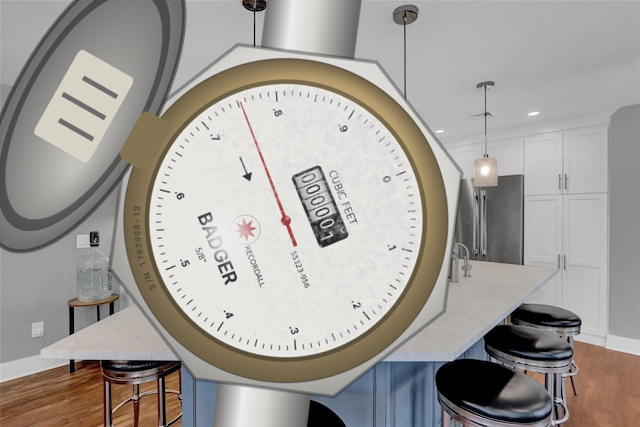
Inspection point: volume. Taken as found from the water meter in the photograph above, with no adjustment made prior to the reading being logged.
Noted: 0.75 ft³
